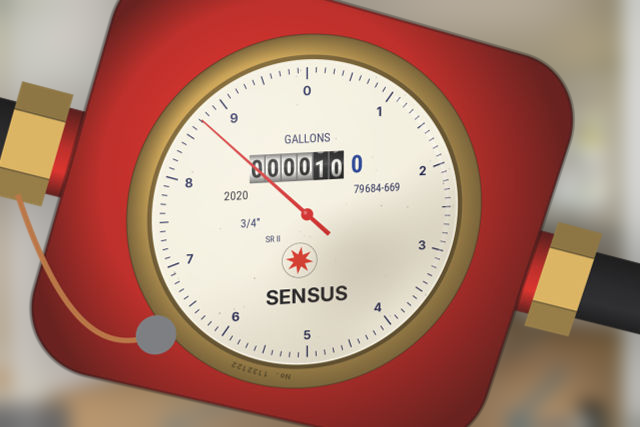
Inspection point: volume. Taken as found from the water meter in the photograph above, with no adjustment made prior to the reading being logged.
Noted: 98.7 gal
